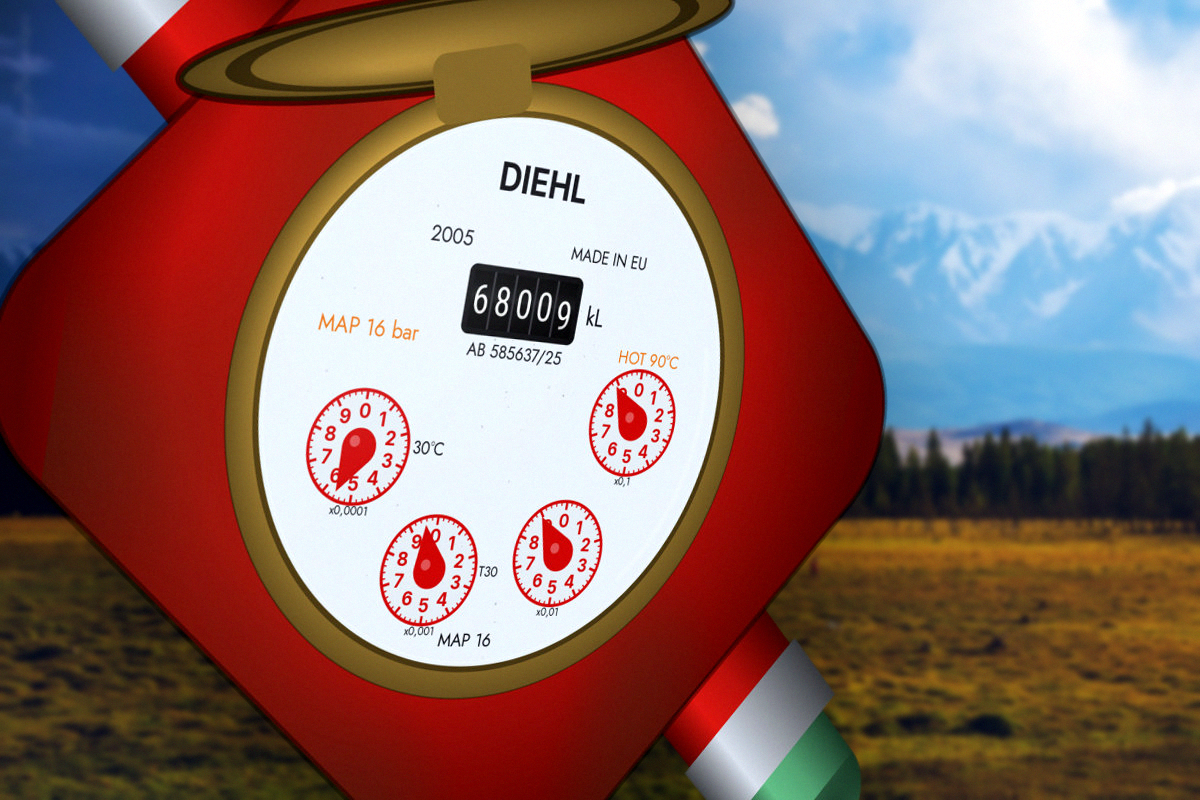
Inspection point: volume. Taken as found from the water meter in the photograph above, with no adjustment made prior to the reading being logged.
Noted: 68008.8895 kL
